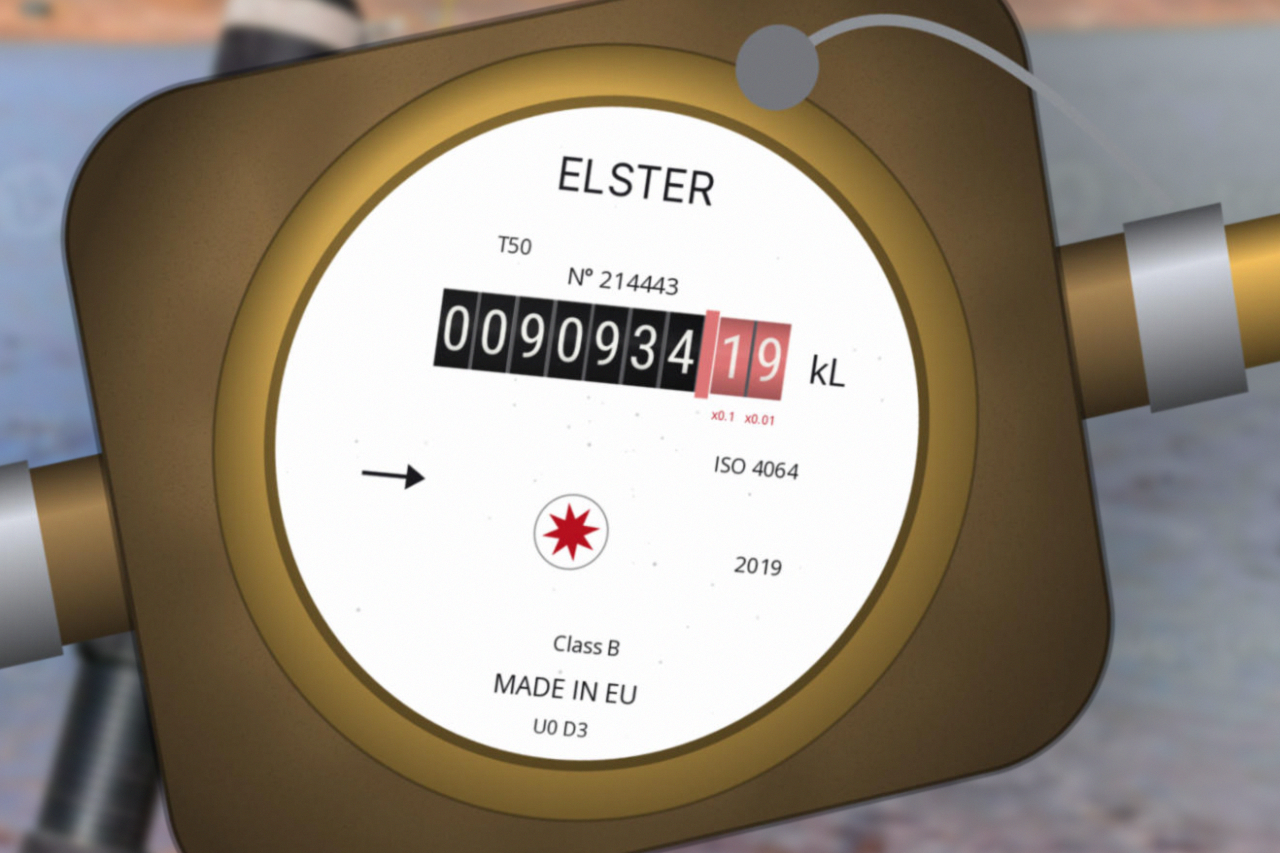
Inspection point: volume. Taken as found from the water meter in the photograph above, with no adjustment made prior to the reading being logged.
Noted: 90934.19 kL
